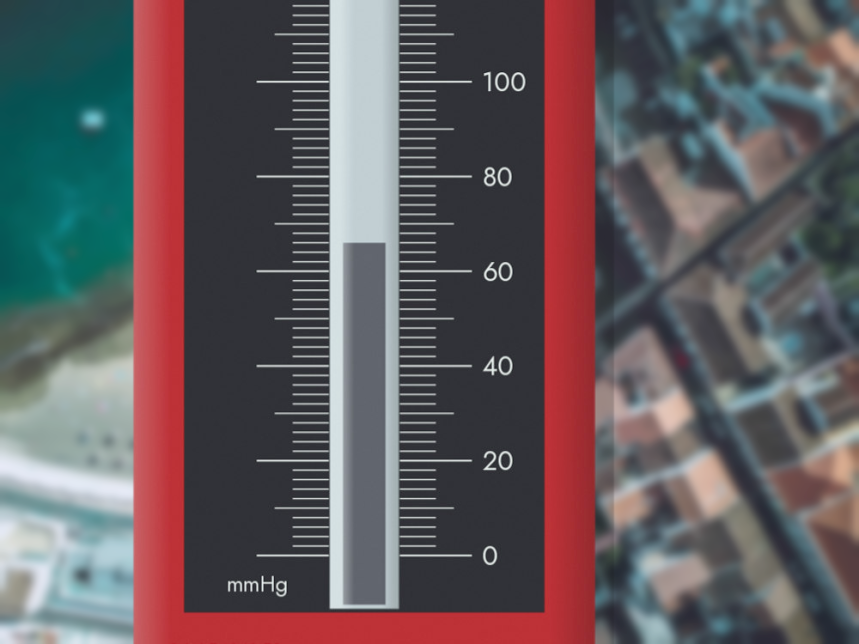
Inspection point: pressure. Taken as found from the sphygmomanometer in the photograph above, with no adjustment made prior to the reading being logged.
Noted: 66 mmHg
